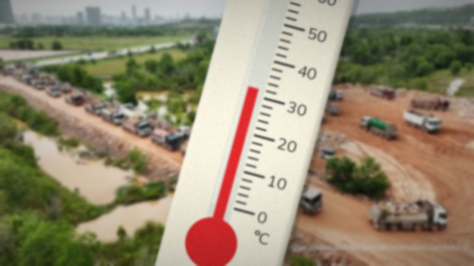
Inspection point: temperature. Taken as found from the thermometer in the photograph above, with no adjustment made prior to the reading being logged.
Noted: 32 °C
